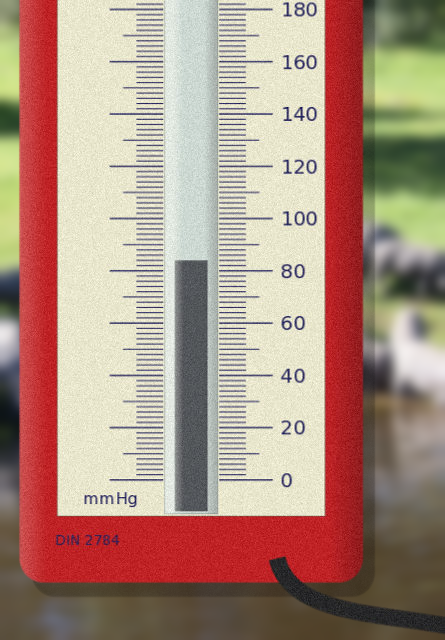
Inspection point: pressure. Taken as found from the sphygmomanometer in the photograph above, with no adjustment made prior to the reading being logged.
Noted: 84 mmHg
